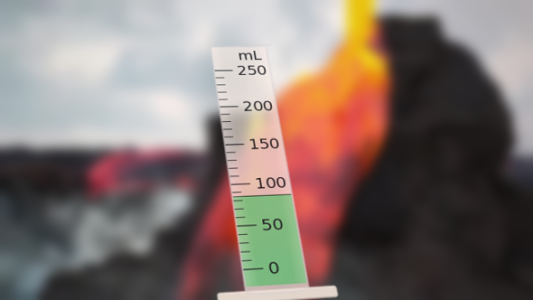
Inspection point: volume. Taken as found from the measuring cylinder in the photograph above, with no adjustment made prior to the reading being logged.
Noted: 85 mL
